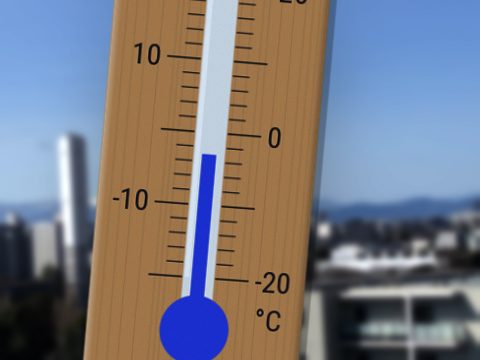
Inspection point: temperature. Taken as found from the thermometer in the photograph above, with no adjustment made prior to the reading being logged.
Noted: -3 °C
